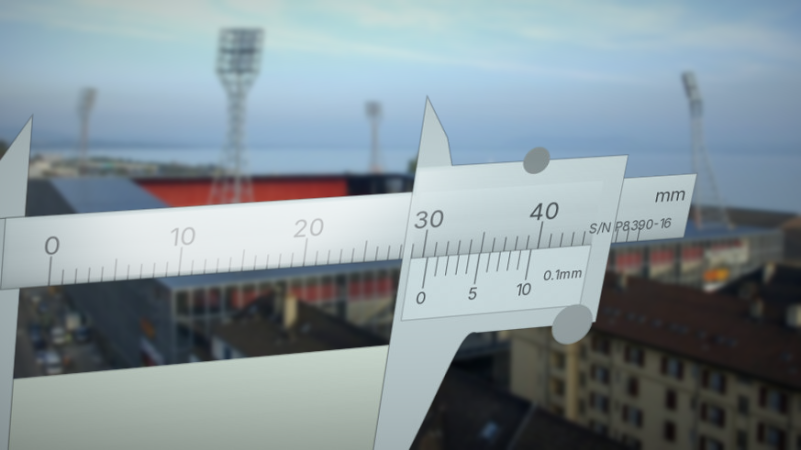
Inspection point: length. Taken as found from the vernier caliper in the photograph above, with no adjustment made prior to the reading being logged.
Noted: 30.4 mm
